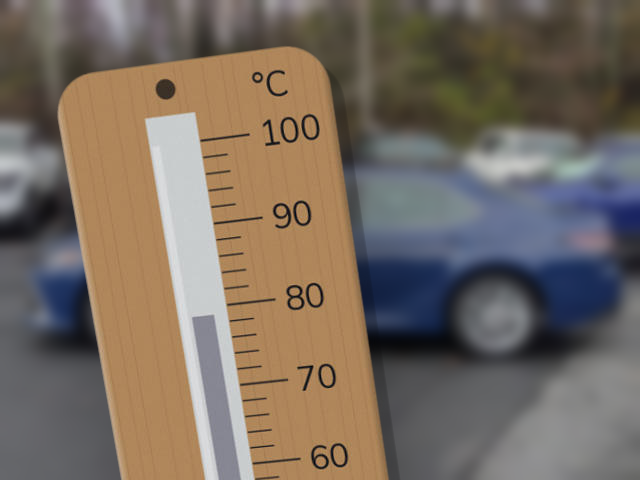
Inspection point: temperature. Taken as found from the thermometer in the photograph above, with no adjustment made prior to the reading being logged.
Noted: 79 °C
